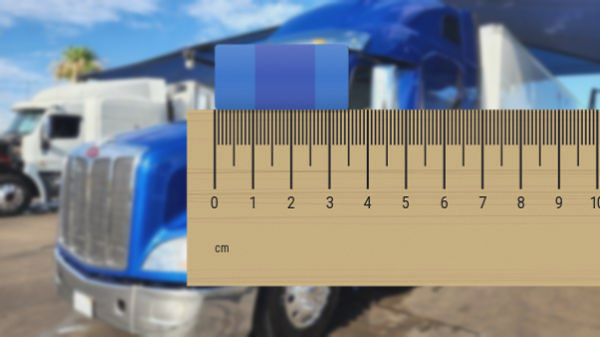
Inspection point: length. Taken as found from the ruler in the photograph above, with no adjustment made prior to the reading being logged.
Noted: 3.5 cm
